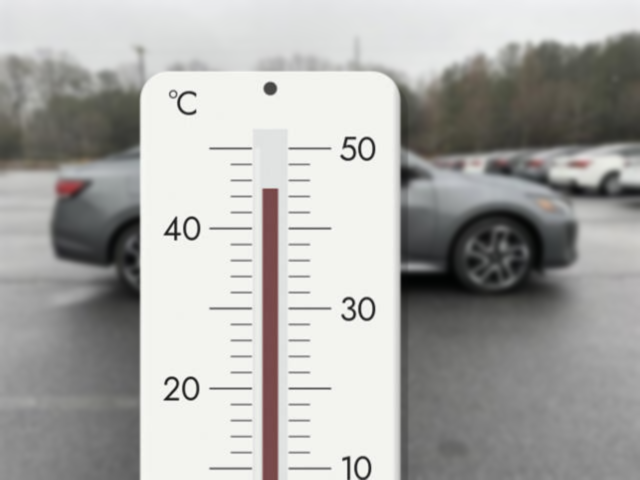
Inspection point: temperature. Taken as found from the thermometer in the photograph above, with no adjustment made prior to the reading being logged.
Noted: 45 °C
